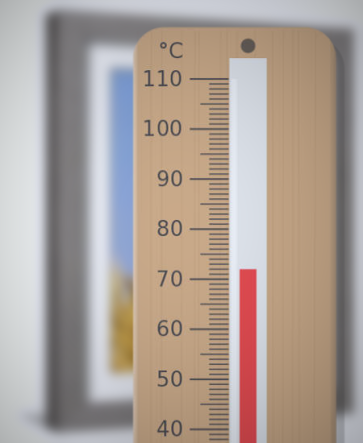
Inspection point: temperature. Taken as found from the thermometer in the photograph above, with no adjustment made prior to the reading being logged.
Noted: 72 °C
